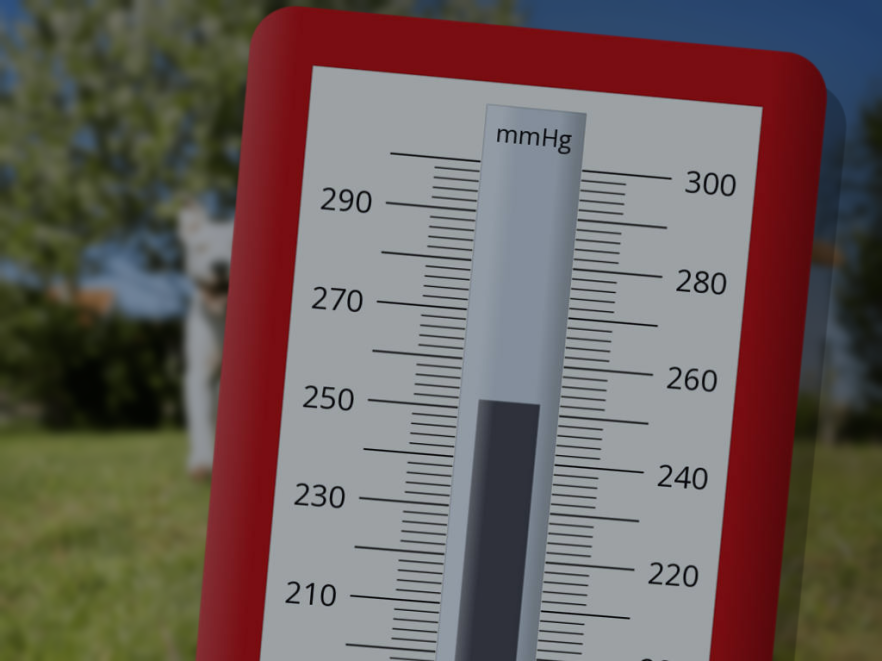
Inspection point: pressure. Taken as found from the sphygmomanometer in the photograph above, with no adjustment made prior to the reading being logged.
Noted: 252 mmHg
